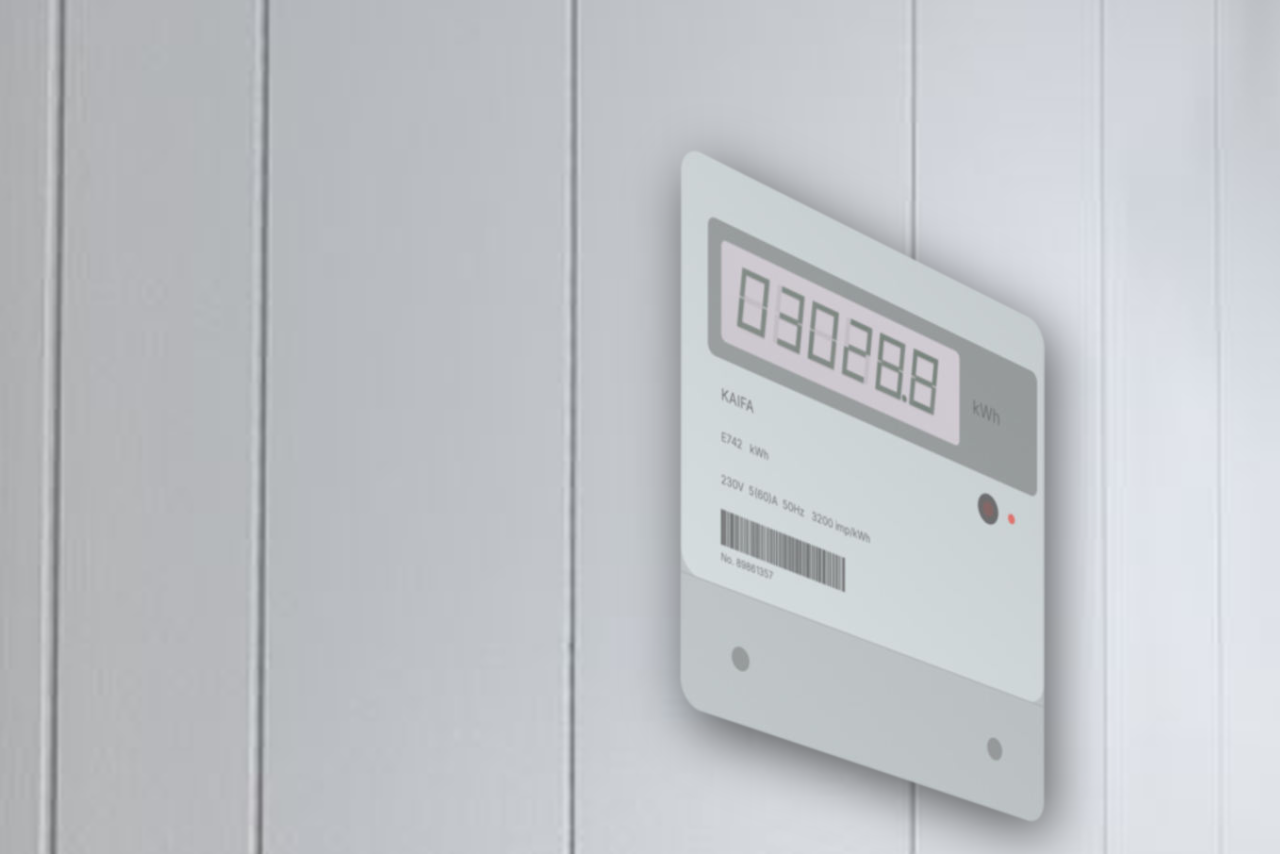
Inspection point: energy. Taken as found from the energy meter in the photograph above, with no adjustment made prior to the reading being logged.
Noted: 3028.8 kWh
